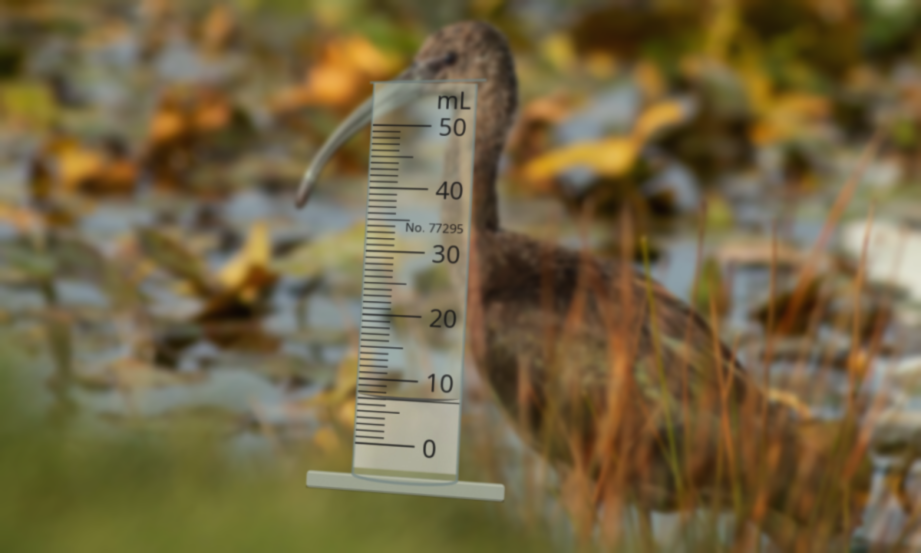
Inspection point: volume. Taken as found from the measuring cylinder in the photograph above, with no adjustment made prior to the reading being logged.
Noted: 7 mL
